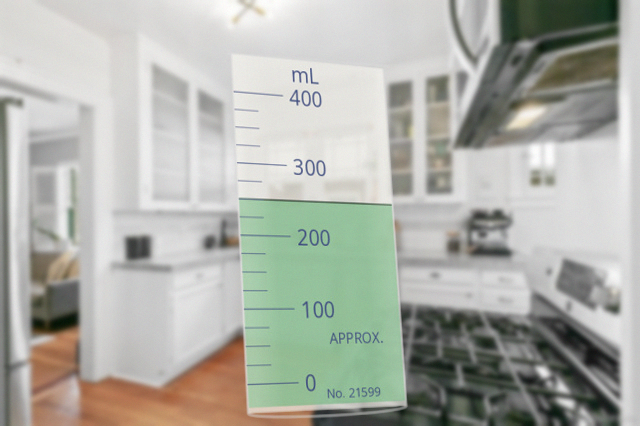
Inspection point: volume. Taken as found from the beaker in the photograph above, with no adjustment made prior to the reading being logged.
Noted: 250 mL
